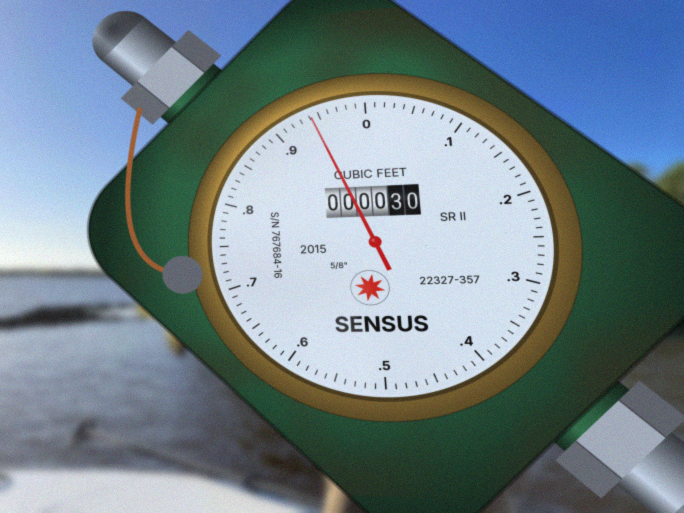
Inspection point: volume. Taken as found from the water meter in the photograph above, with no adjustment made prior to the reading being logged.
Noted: 29.94 ft³
